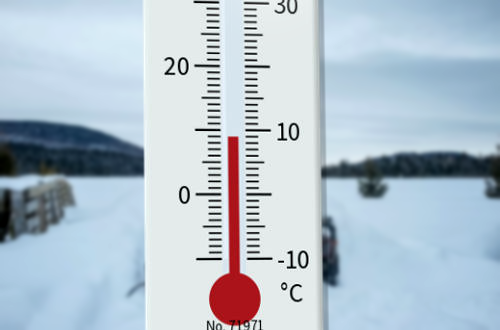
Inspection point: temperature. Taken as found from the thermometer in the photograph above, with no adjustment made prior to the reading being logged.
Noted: 9 °C
